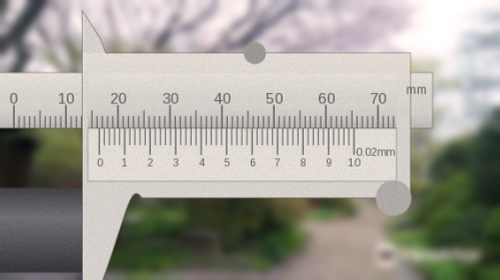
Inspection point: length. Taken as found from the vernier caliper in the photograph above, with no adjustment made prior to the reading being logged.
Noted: 16.4 mm
